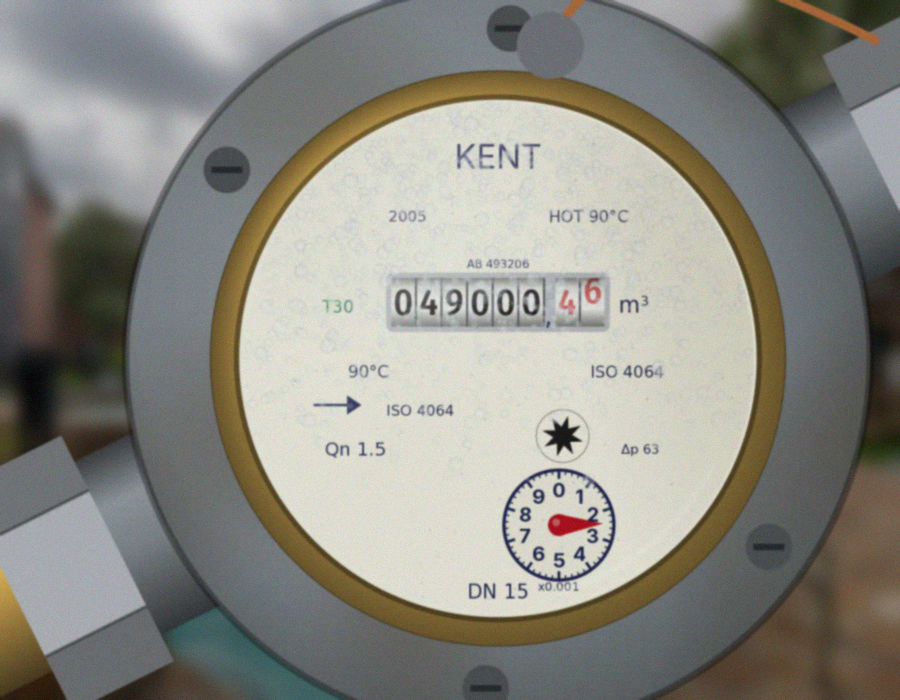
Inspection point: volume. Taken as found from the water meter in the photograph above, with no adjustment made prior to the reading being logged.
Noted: 49000.462 m³
